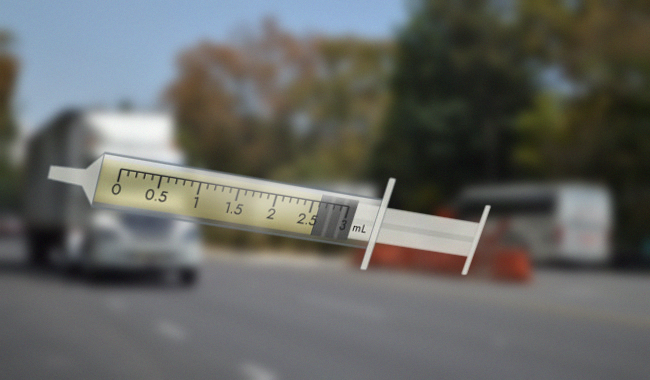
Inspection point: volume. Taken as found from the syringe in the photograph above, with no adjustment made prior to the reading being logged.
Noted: 2.6 mL
